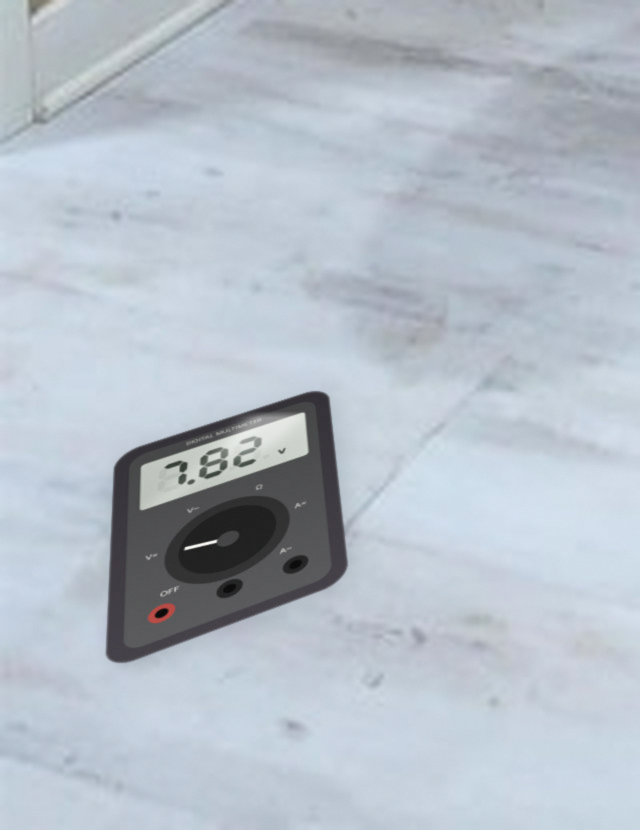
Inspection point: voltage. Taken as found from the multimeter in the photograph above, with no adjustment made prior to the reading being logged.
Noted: 7.82 V
